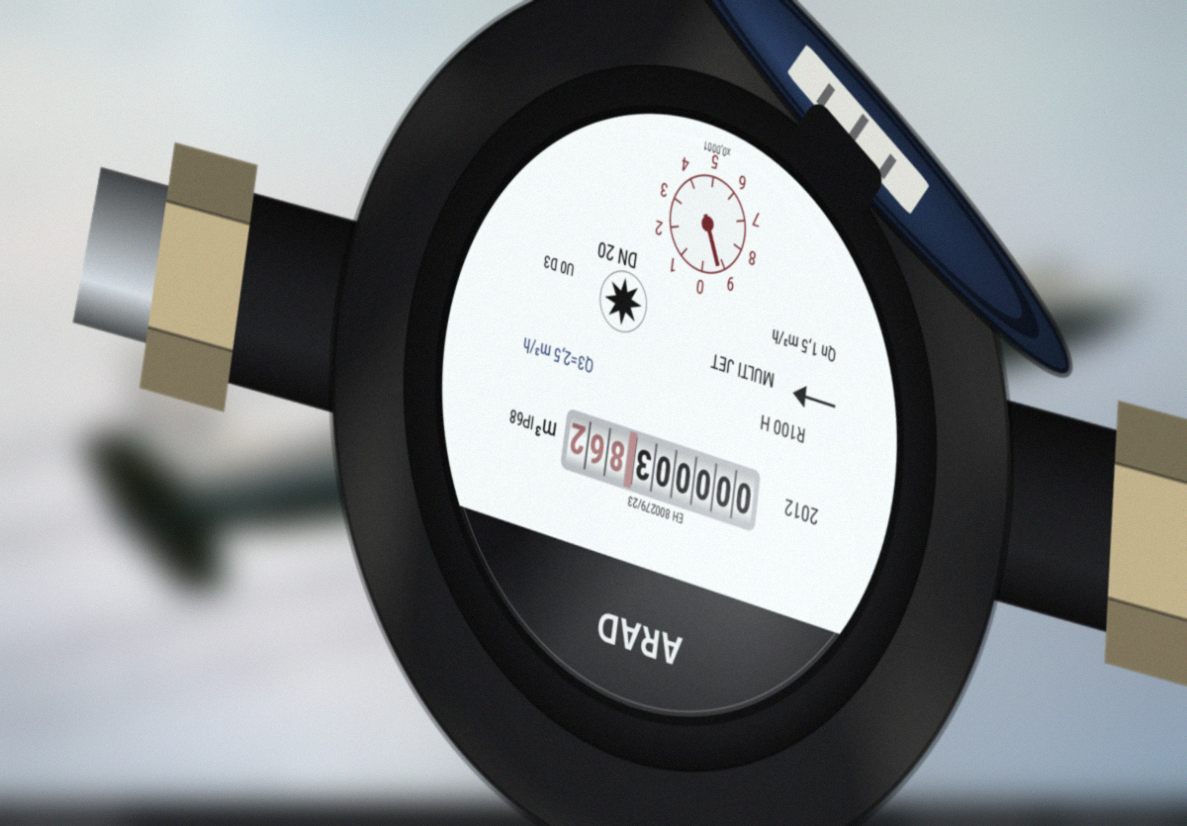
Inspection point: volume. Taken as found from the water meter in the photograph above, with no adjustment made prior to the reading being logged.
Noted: 3.8619 m³
